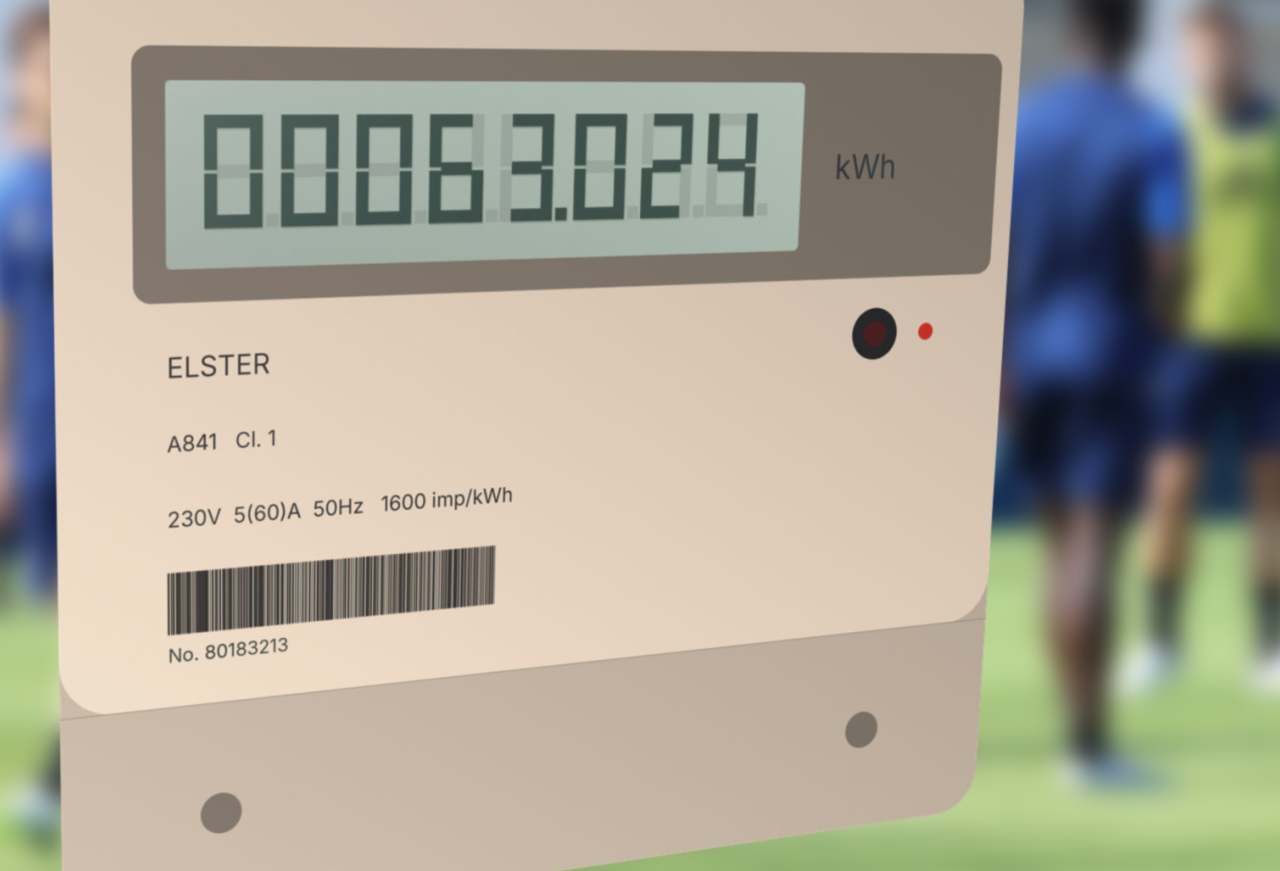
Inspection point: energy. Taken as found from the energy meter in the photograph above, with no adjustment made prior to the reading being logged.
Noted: 63.024 kWh
